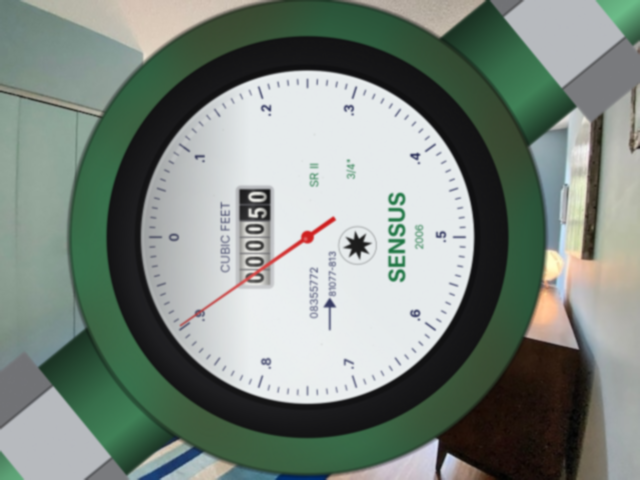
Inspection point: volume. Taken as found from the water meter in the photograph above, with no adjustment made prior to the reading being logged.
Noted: 49.90 ft³
